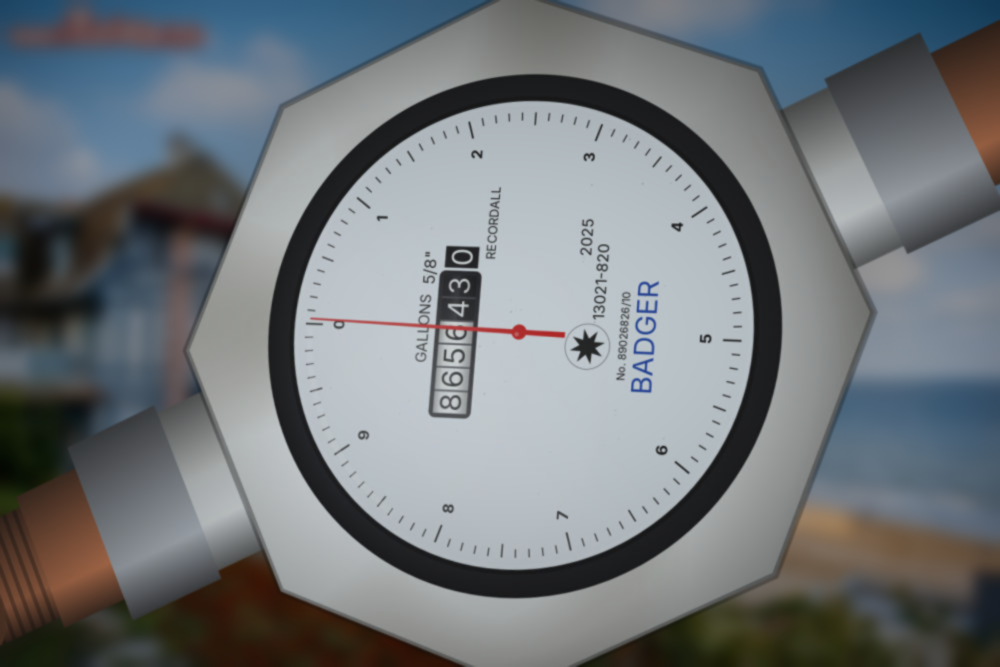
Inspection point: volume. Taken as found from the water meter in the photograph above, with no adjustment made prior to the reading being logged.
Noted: 8656430.0 gal
